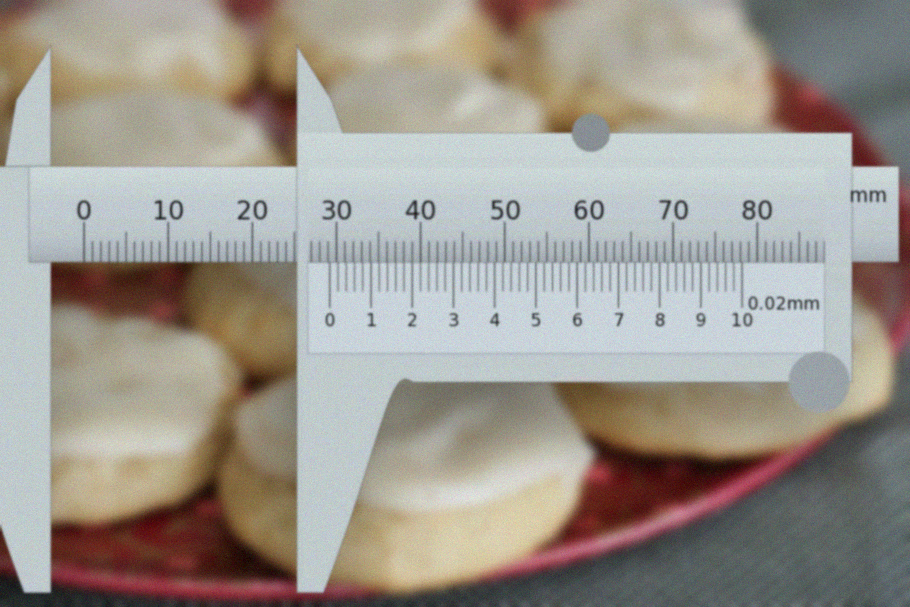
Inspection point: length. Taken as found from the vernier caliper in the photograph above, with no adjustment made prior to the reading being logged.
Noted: 29.2 mm
